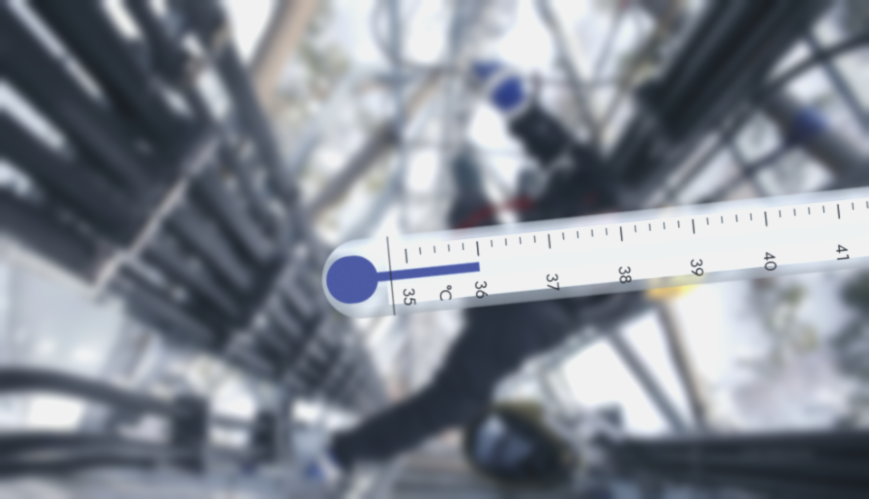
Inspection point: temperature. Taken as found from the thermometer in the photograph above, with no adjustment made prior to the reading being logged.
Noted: 36 °C
